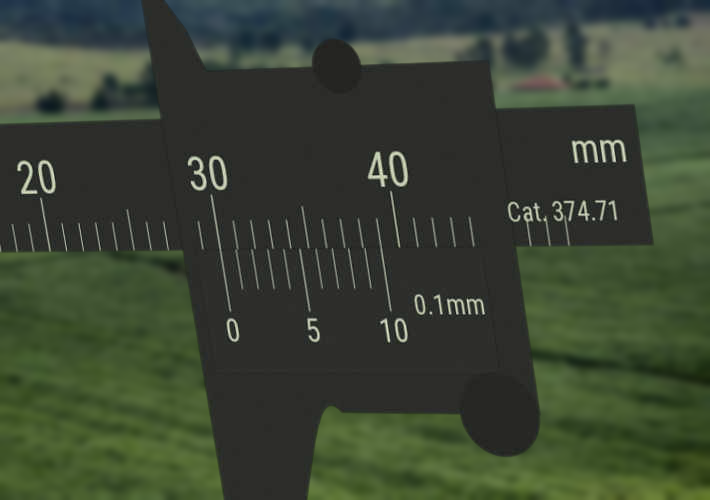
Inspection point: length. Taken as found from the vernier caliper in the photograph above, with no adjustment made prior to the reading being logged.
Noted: 30.0 mm
